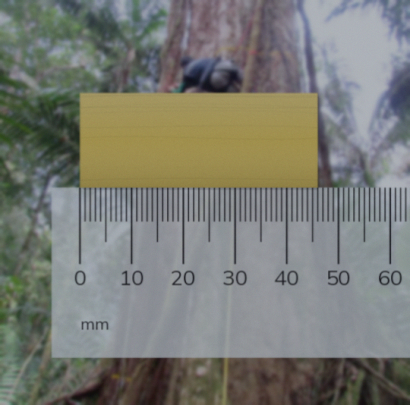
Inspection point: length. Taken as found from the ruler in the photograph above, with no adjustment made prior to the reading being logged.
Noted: 46 mm
